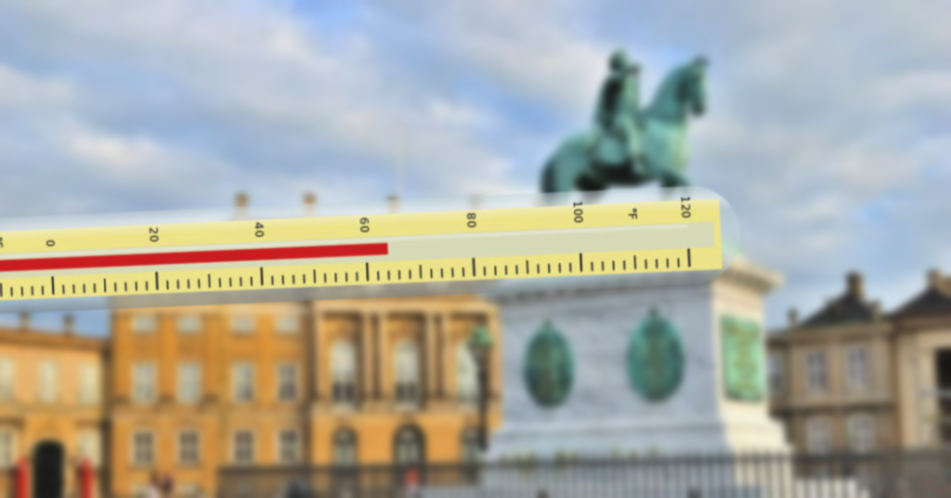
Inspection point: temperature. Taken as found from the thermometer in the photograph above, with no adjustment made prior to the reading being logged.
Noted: 64 °F
